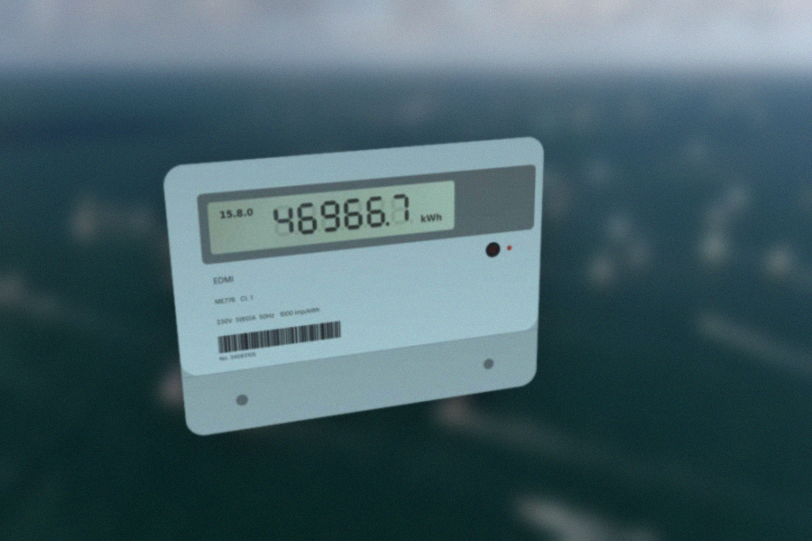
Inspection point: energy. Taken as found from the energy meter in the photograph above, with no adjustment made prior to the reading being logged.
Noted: 46966.7 kWh
